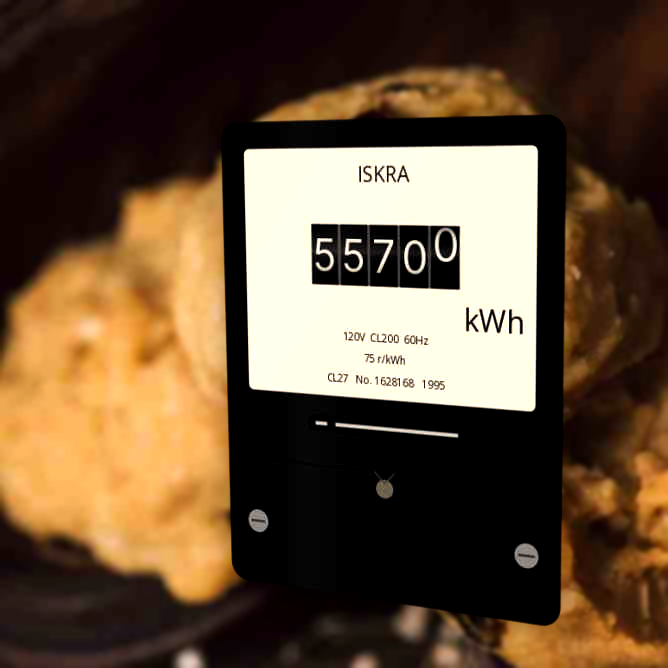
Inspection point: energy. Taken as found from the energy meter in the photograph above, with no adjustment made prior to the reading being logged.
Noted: 55700 kWh
